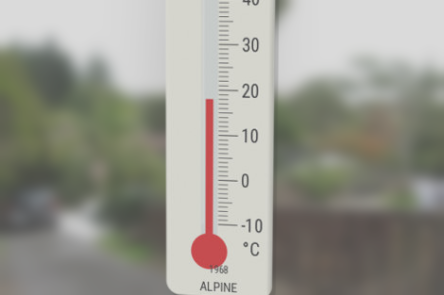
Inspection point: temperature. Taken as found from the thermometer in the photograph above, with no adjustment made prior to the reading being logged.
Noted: 18 °C
